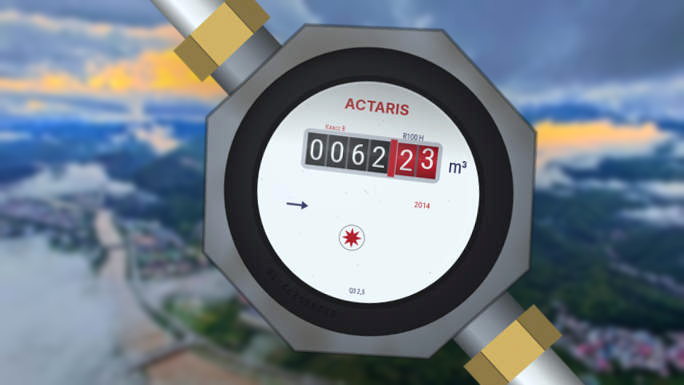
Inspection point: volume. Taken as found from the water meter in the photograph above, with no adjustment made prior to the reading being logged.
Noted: 62.23 m³
